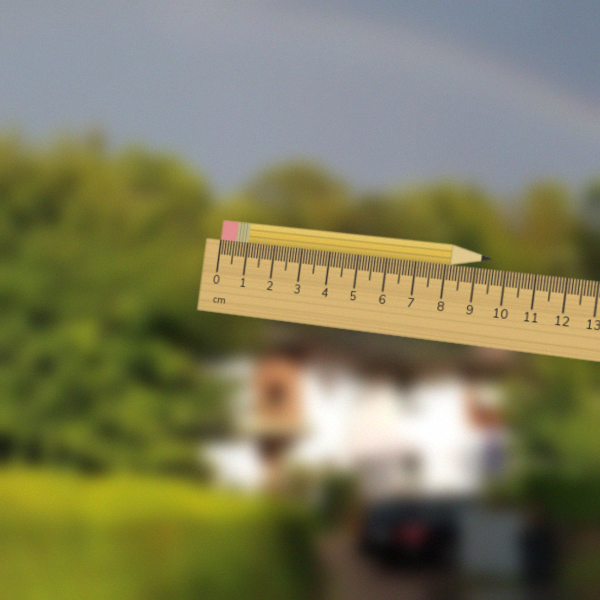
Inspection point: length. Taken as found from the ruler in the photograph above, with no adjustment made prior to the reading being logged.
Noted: 9.5 cm
